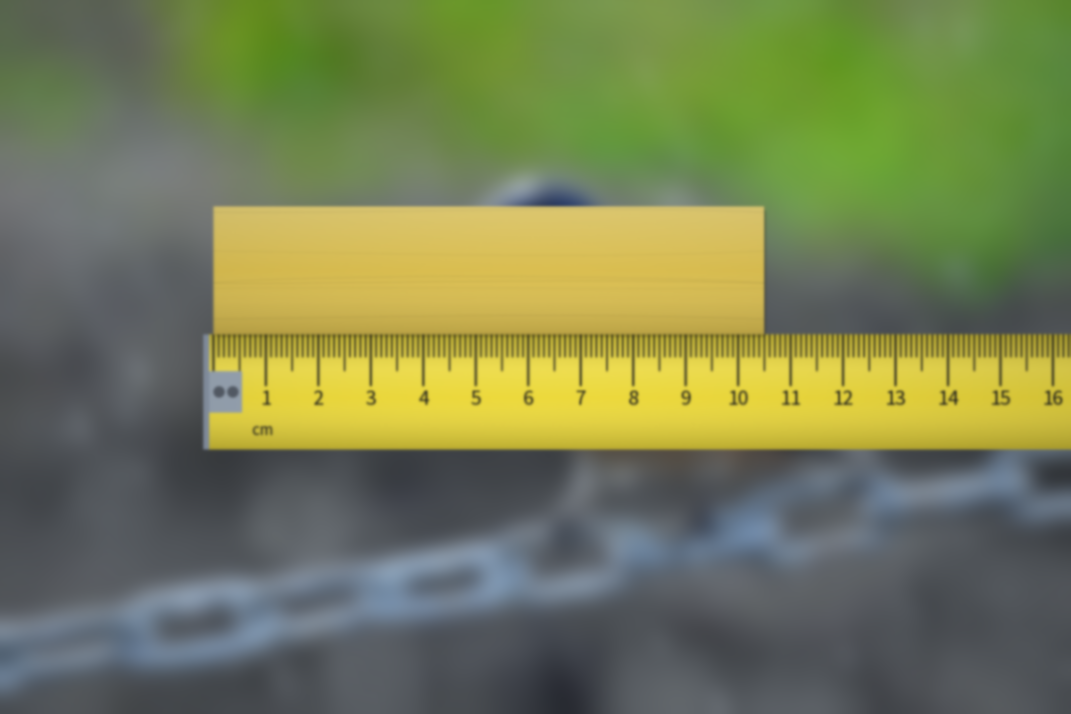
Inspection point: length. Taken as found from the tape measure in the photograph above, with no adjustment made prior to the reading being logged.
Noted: 10.5 cm
